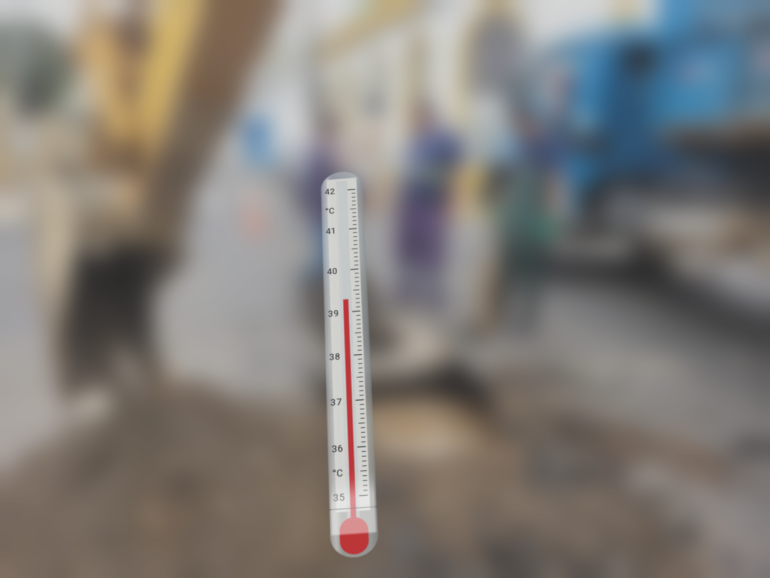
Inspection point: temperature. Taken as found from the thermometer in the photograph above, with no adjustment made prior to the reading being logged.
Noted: 39.3 °C
